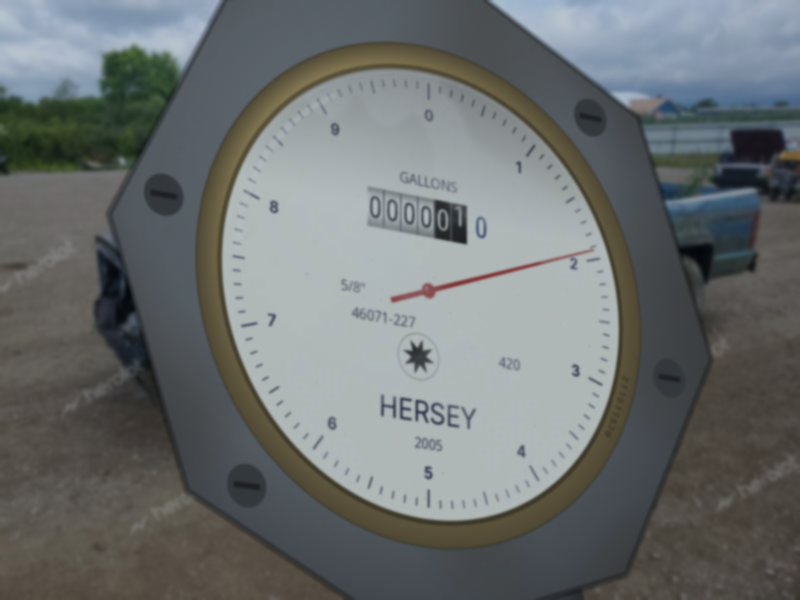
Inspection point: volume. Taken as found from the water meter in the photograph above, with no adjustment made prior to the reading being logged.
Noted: 11.9 gal
